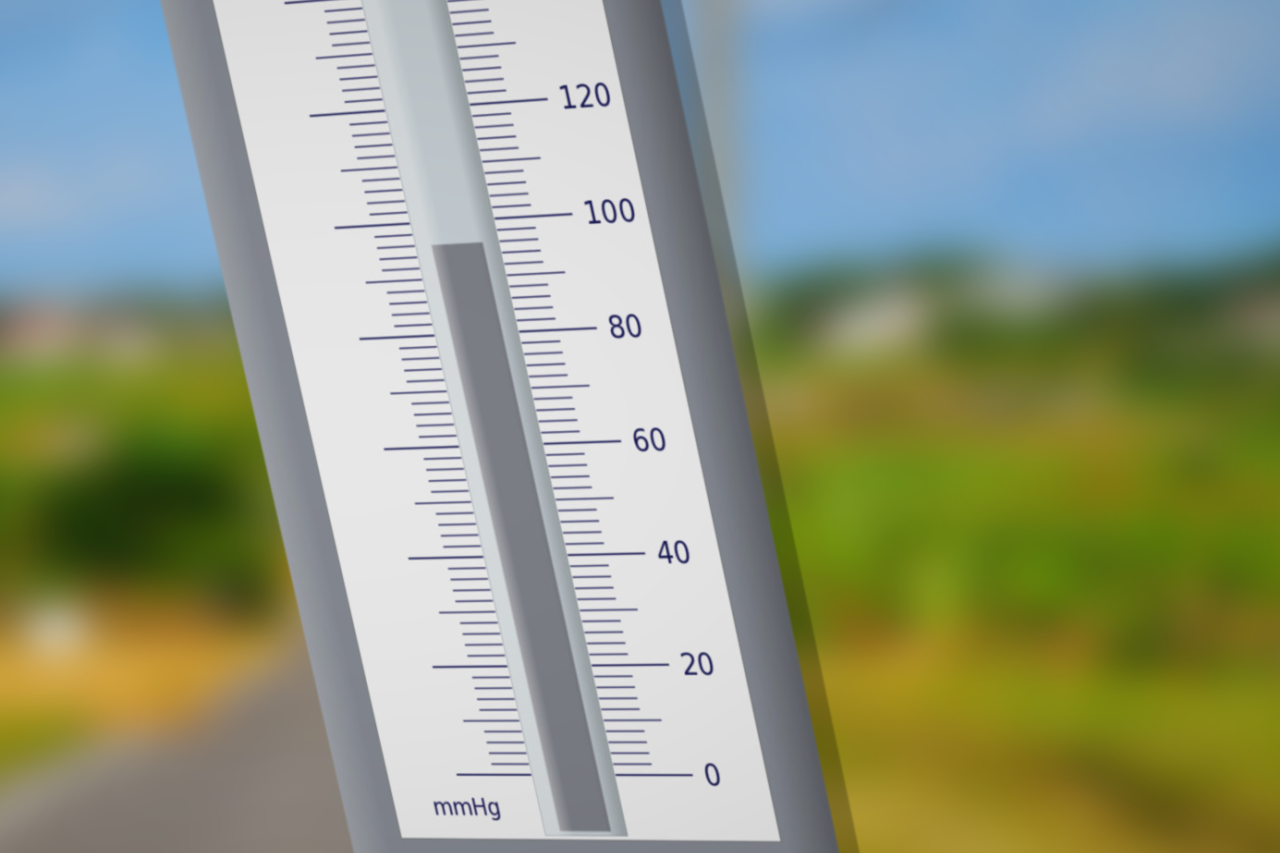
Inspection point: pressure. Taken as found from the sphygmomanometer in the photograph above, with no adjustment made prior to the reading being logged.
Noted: 96 mmHg
